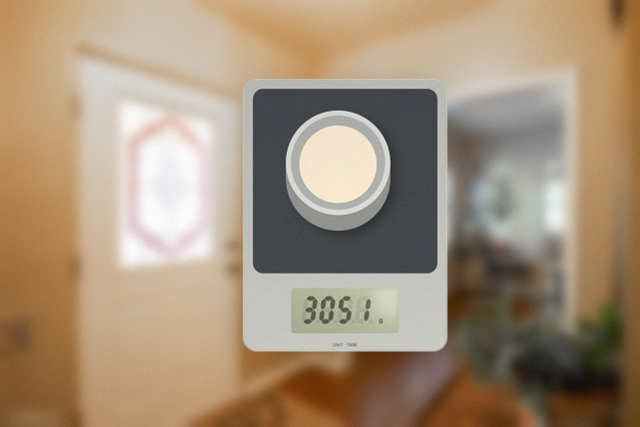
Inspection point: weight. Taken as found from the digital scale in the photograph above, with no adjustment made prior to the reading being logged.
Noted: 3051 g
